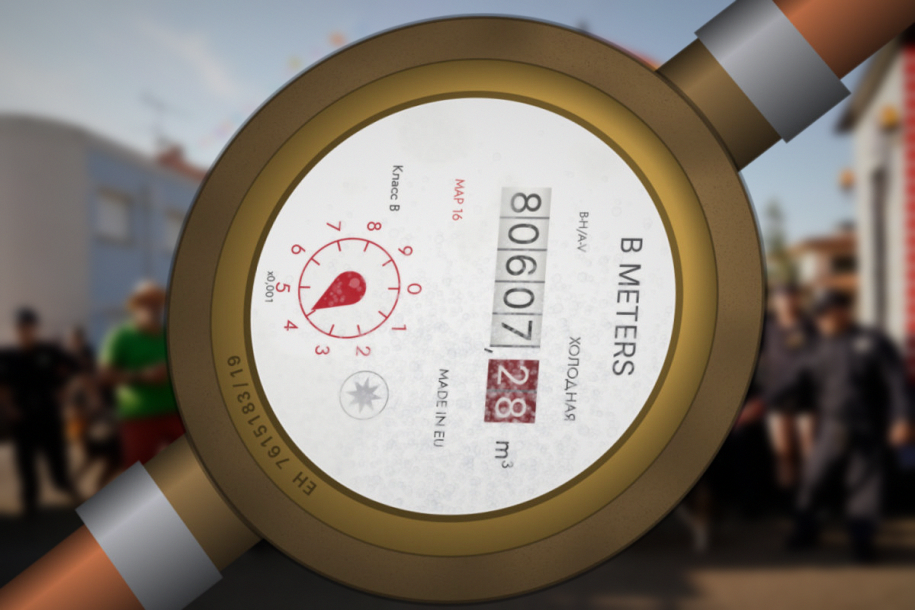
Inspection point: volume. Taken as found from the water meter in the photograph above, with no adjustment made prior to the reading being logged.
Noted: 80607.284 m³
